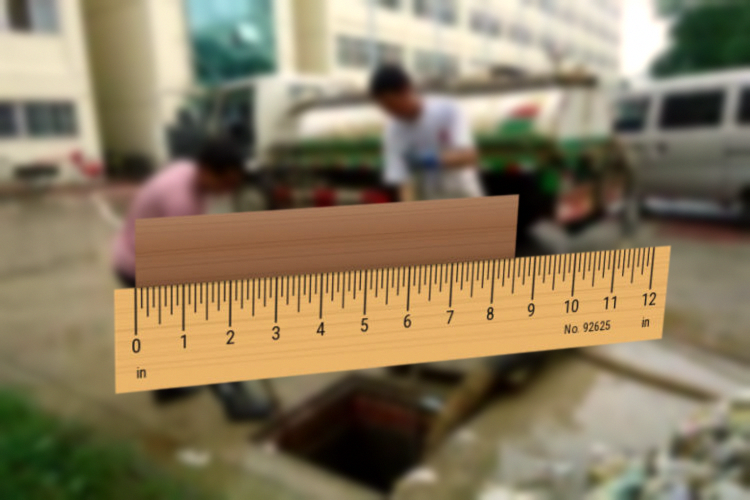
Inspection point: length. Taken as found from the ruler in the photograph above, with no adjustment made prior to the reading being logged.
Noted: 8.5 in
